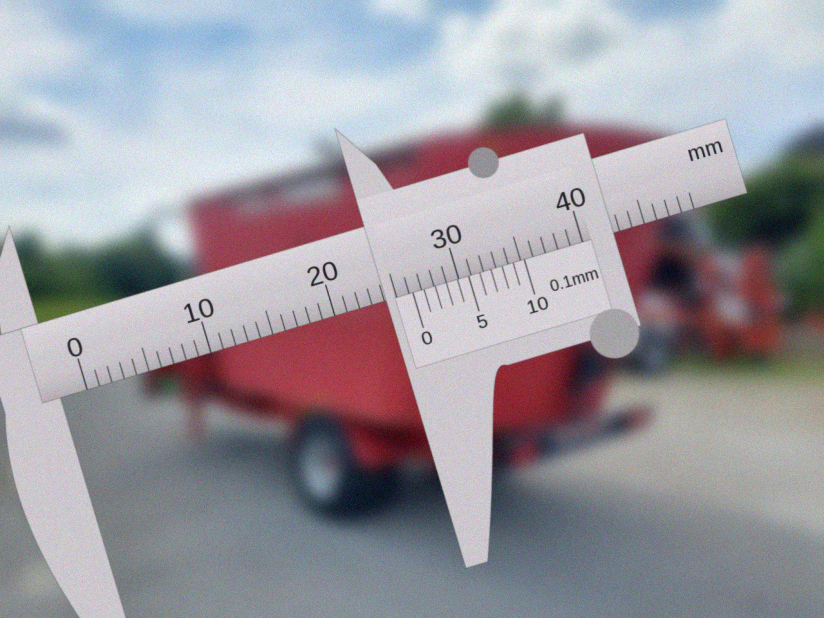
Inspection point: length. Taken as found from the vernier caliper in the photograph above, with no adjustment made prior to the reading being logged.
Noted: 26.3 mm
